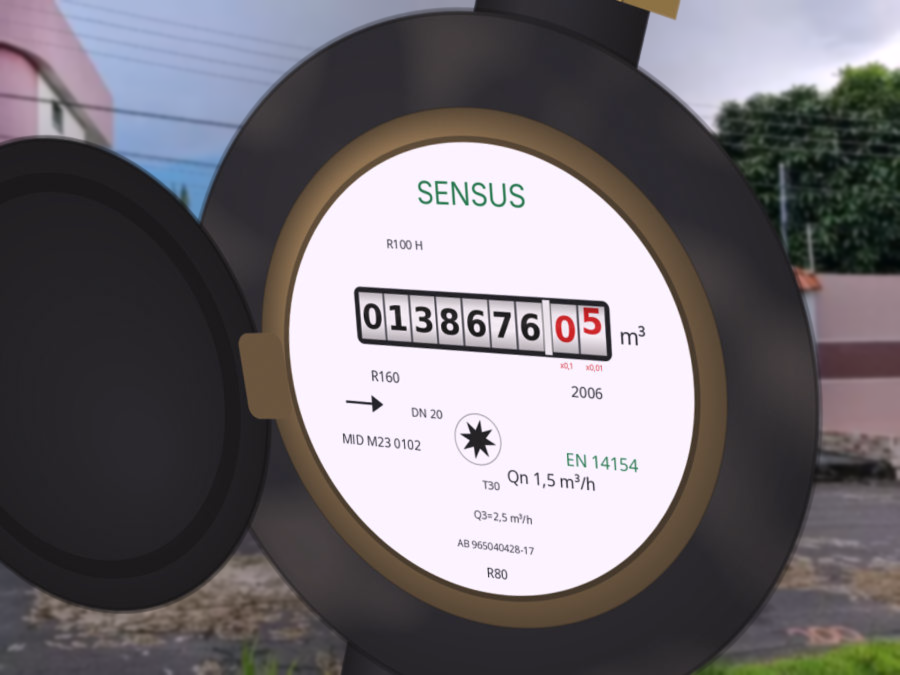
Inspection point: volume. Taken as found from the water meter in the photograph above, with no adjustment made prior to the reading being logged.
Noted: 138676.05 m³
